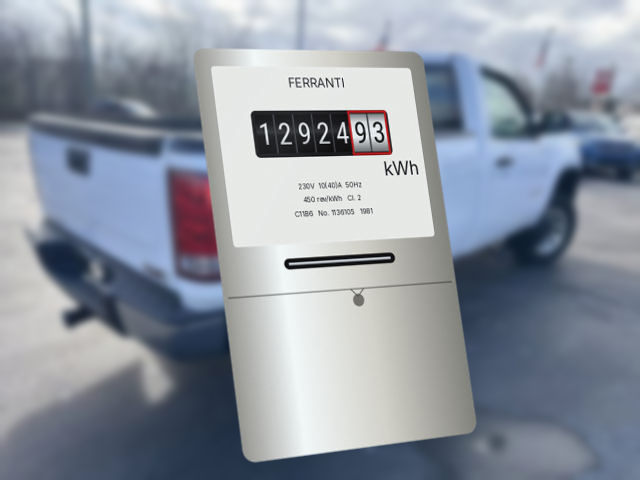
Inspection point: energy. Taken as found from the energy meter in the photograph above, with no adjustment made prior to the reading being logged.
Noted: 12924.93 kWh
